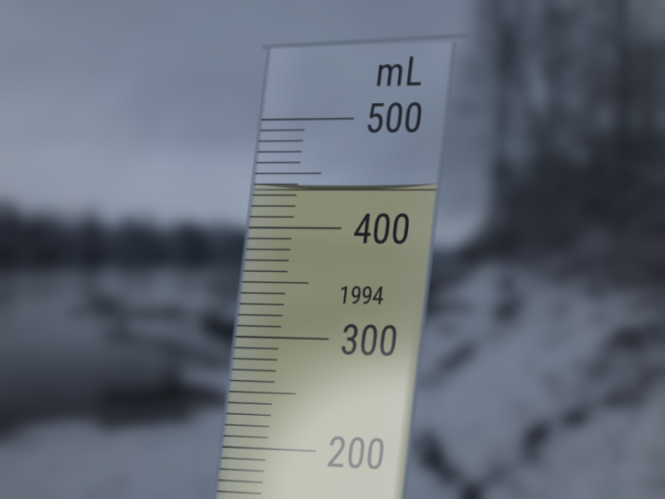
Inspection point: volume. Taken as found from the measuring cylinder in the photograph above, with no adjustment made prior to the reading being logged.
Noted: 435 mL
